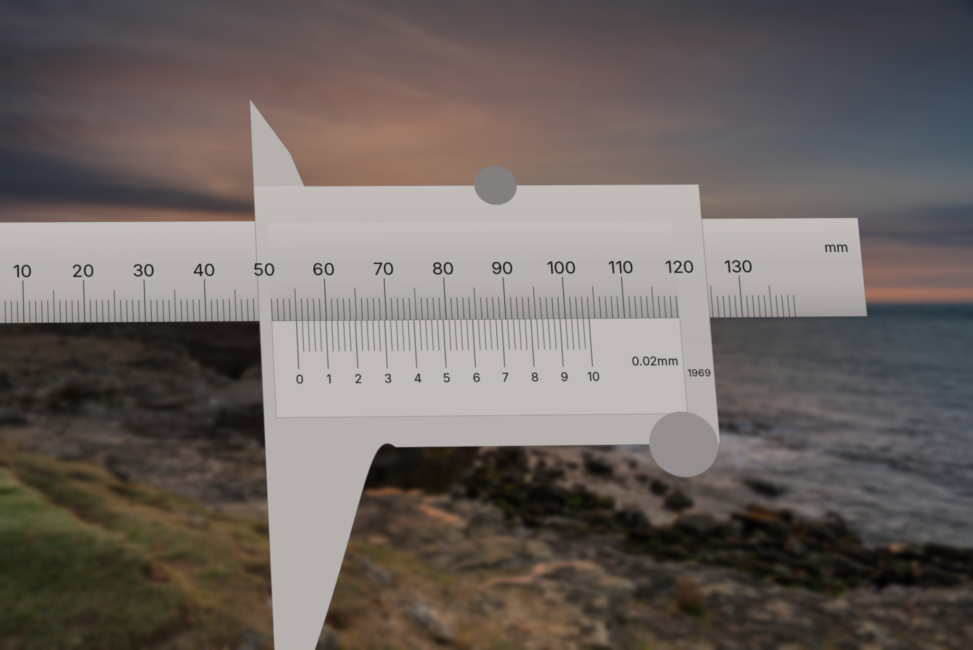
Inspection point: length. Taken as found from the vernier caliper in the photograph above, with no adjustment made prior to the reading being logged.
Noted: 55.0 mm
